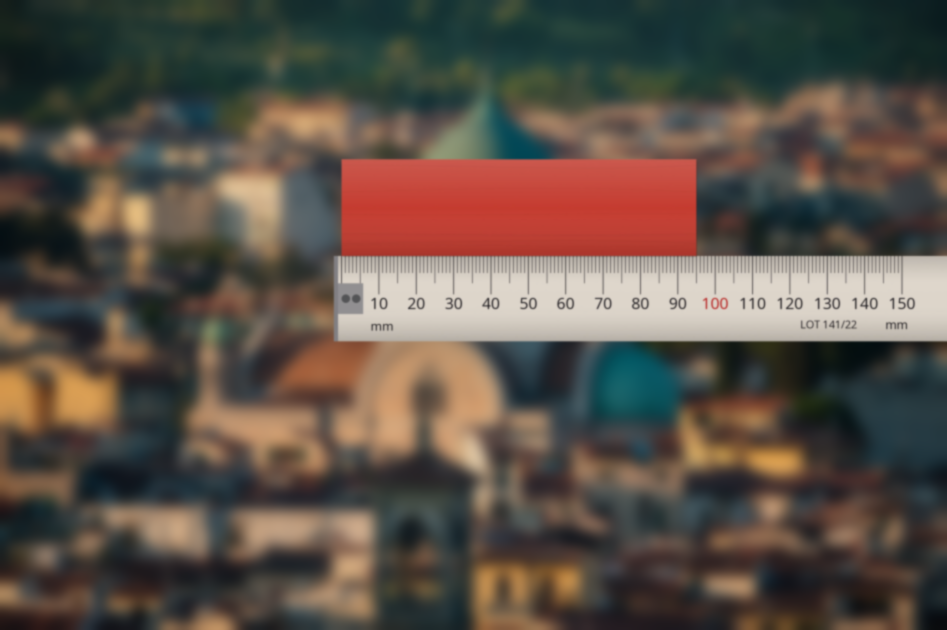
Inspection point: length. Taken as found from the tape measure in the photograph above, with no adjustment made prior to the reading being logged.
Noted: 95 mm
